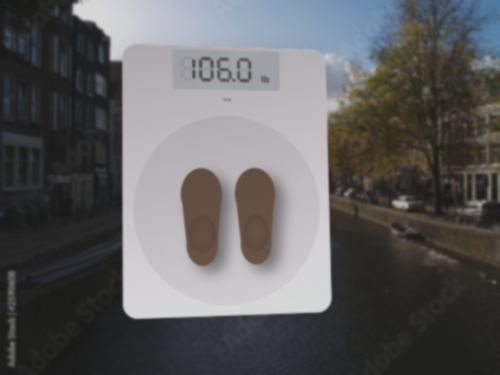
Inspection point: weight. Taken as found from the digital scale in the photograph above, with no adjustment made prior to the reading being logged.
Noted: 106.0 lb
